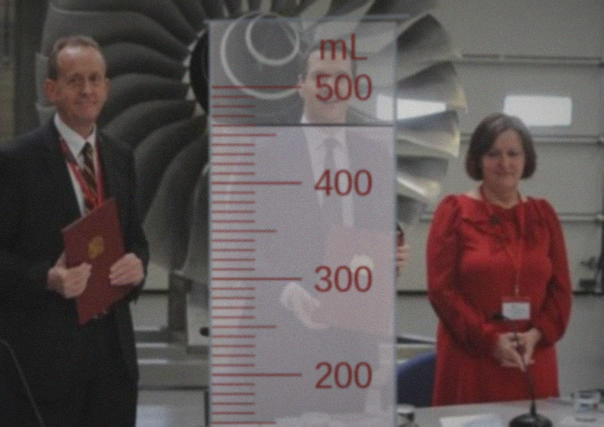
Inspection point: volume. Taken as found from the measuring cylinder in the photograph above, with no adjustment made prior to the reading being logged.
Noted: 460 mL
